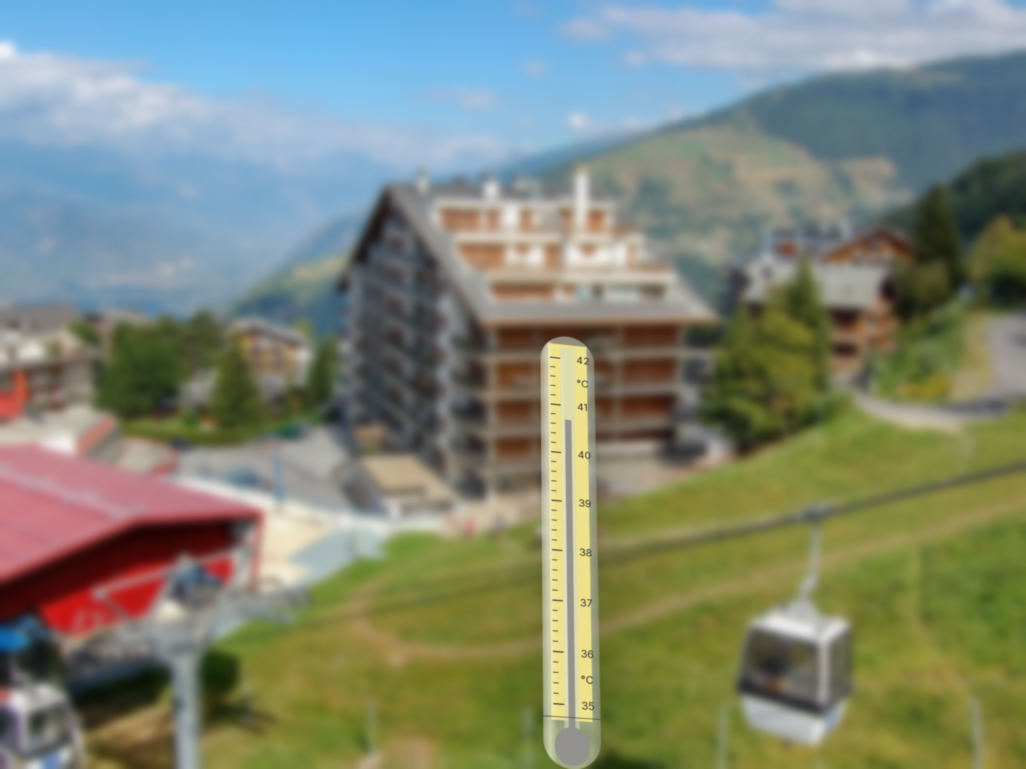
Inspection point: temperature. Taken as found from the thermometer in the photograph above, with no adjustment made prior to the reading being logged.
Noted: 40.7 °C
